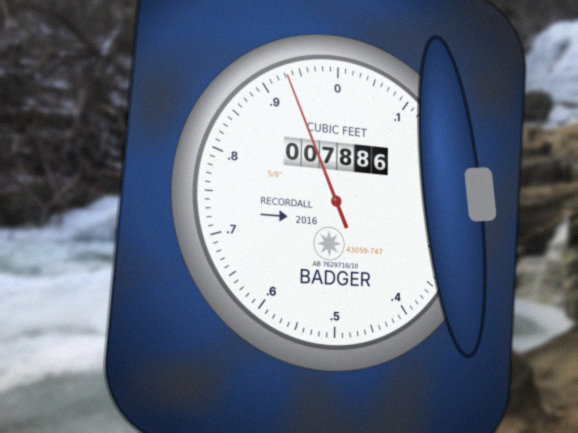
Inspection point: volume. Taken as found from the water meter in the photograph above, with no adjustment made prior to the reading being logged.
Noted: 7885.93 ft³
